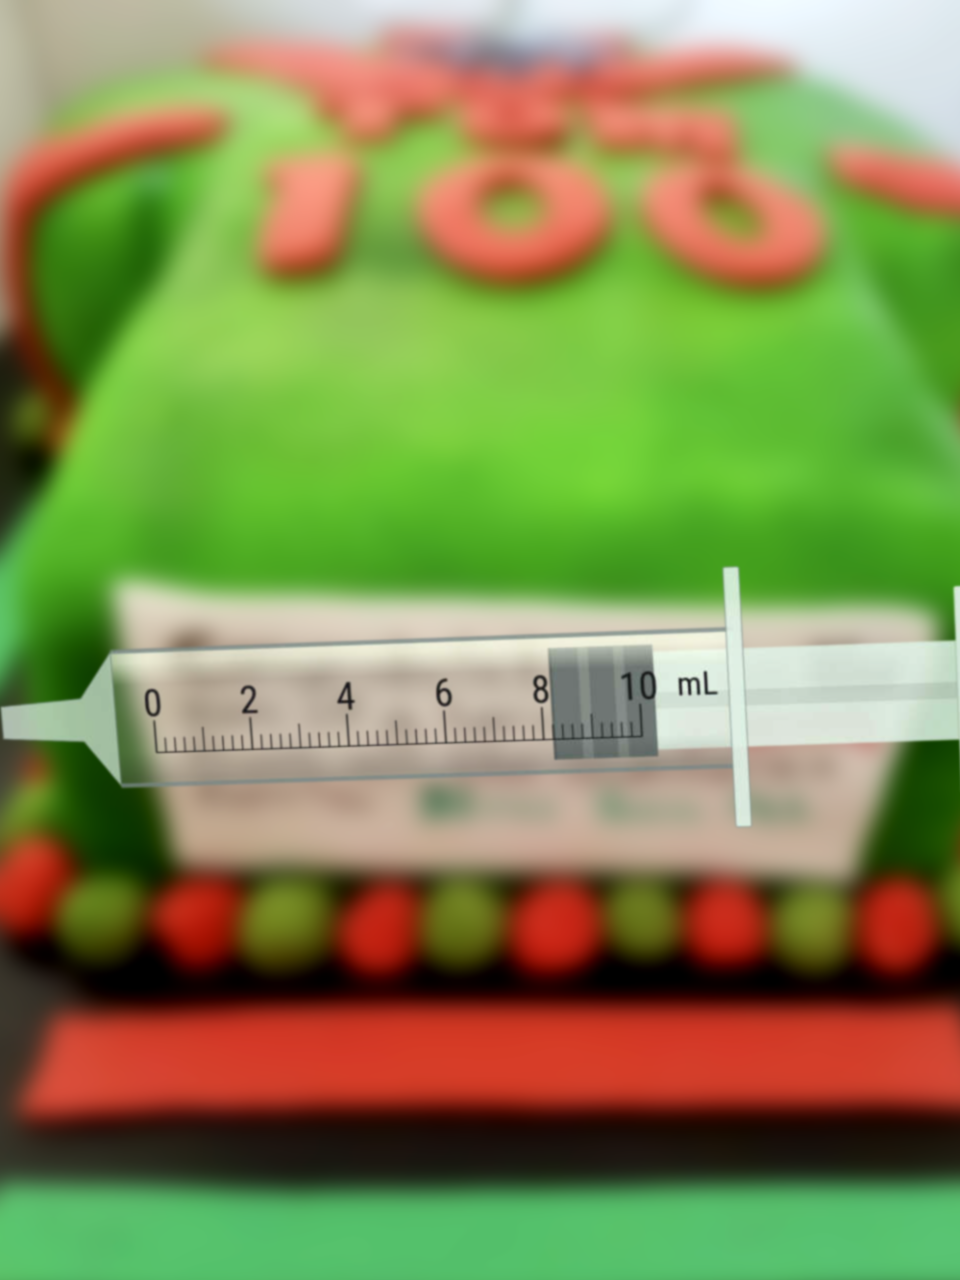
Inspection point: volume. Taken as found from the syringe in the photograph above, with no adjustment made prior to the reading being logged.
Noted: 8.2 mL
